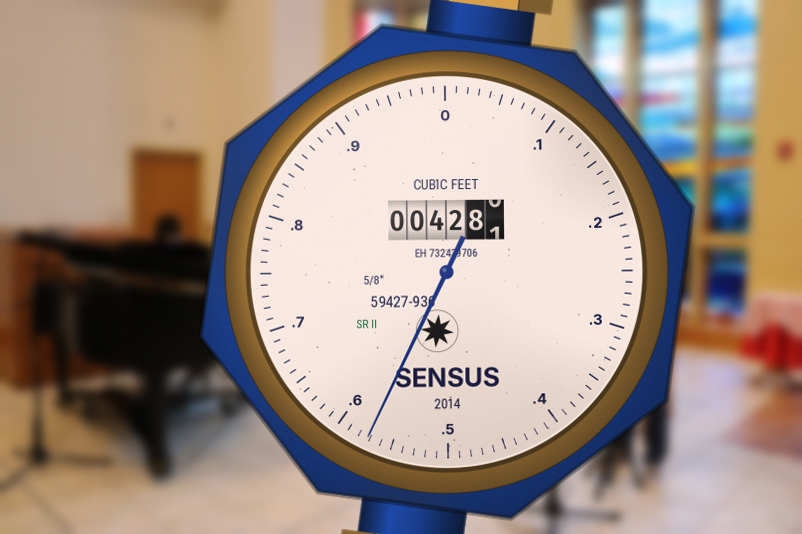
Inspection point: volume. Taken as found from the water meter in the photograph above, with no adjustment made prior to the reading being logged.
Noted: 4280.57 ft³
